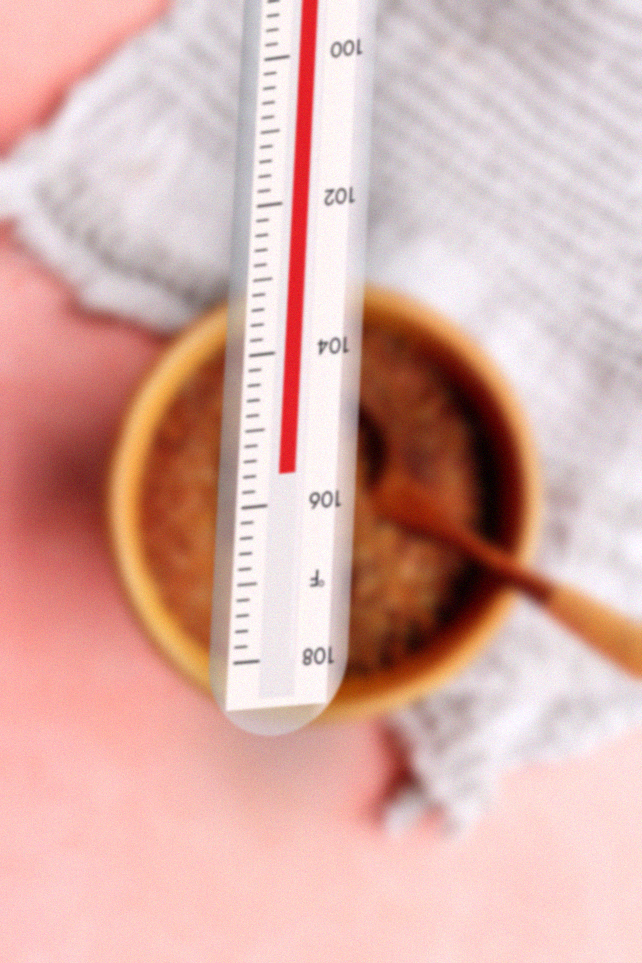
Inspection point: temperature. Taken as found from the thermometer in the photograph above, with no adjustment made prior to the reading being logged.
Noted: 105.6 °F
